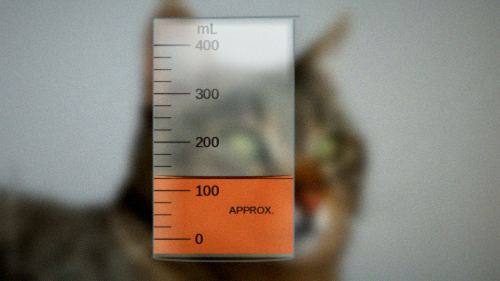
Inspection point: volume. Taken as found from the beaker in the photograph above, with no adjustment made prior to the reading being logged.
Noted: 125 mL
